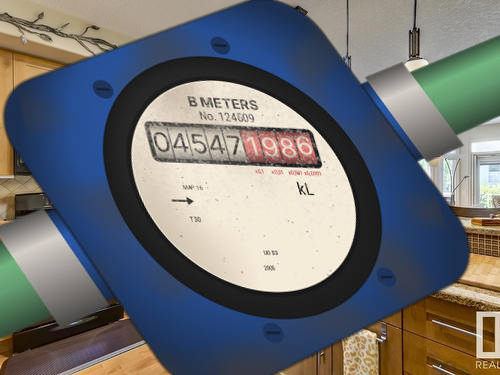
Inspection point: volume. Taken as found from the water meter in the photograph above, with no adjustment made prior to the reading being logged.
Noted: 4547.1986 kL
